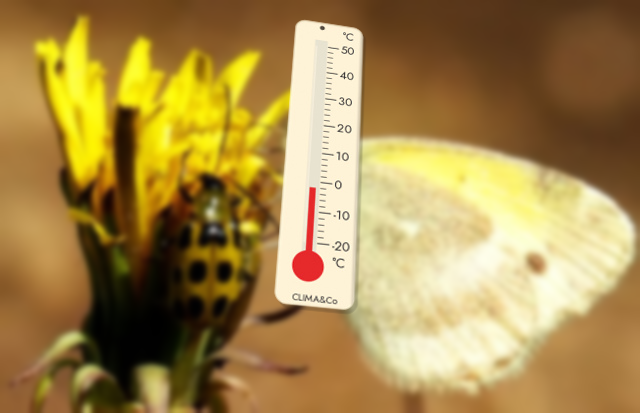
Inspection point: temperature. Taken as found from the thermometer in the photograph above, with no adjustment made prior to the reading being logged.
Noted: -2 °C
